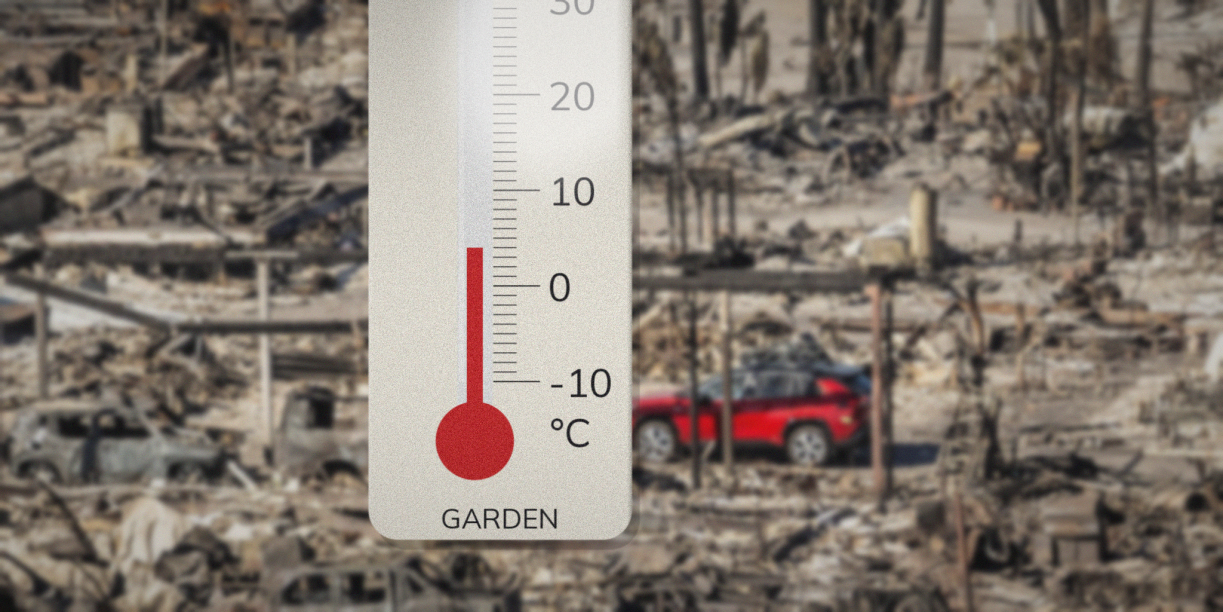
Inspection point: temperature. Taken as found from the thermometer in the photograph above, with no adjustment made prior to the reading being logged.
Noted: 4 °C
